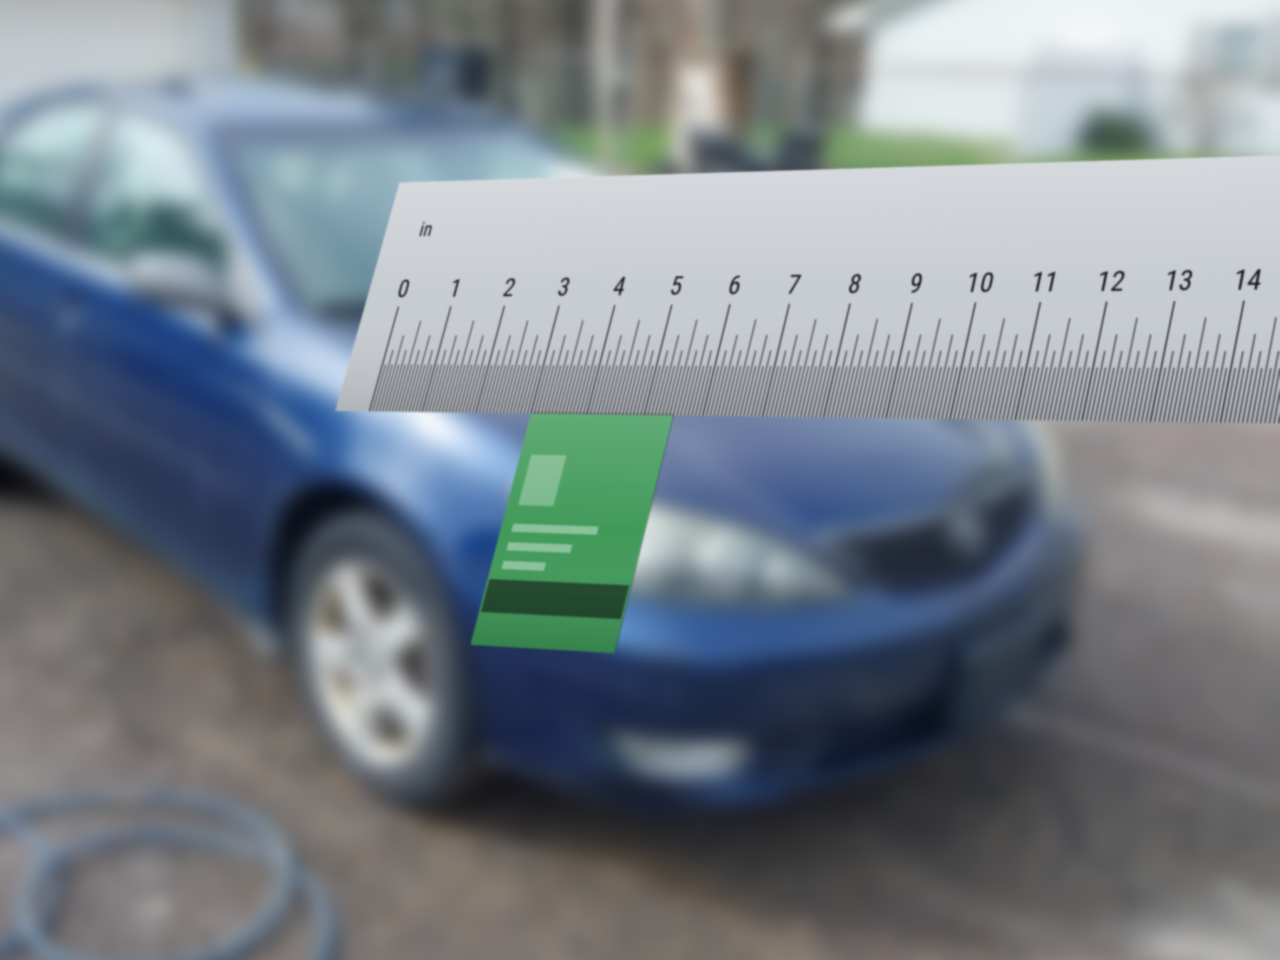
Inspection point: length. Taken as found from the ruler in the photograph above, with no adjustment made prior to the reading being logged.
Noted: 2.5 in
